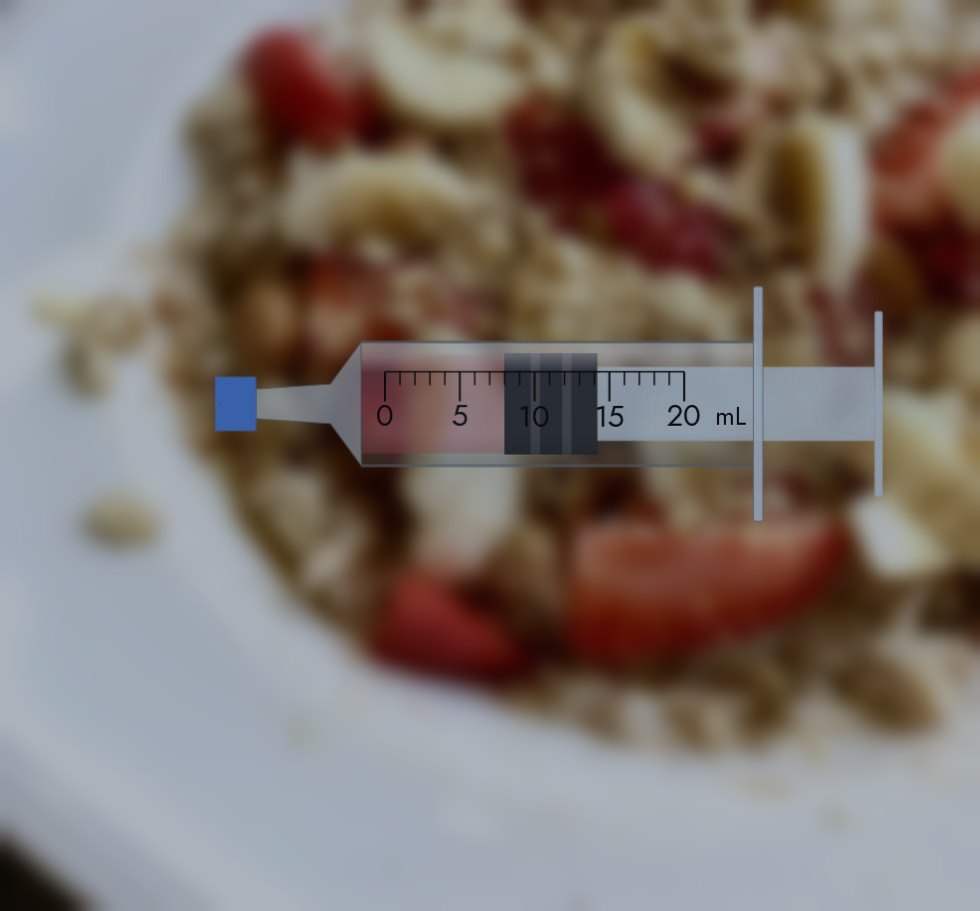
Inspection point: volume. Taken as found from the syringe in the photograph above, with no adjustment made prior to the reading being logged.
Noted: 8 mL
